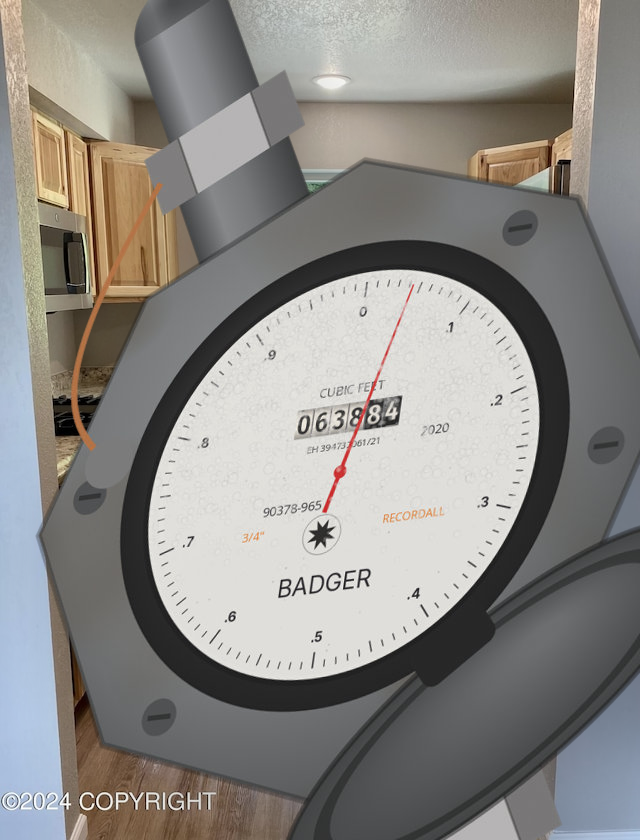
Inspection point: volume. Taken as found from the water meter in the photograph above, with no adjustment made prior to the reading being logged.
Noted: 63884.04 ft³
